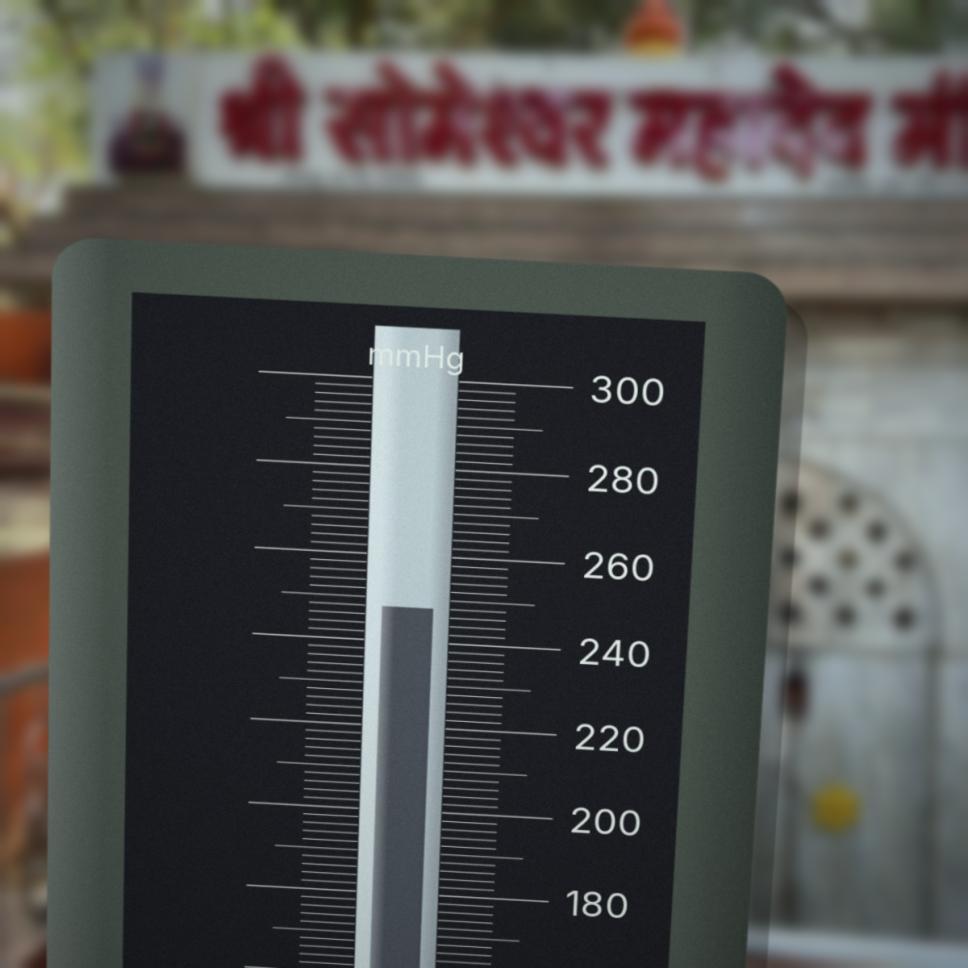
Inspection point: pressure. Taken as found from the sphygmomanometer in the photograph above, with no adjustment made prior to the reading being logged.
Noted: 248 mmHg
